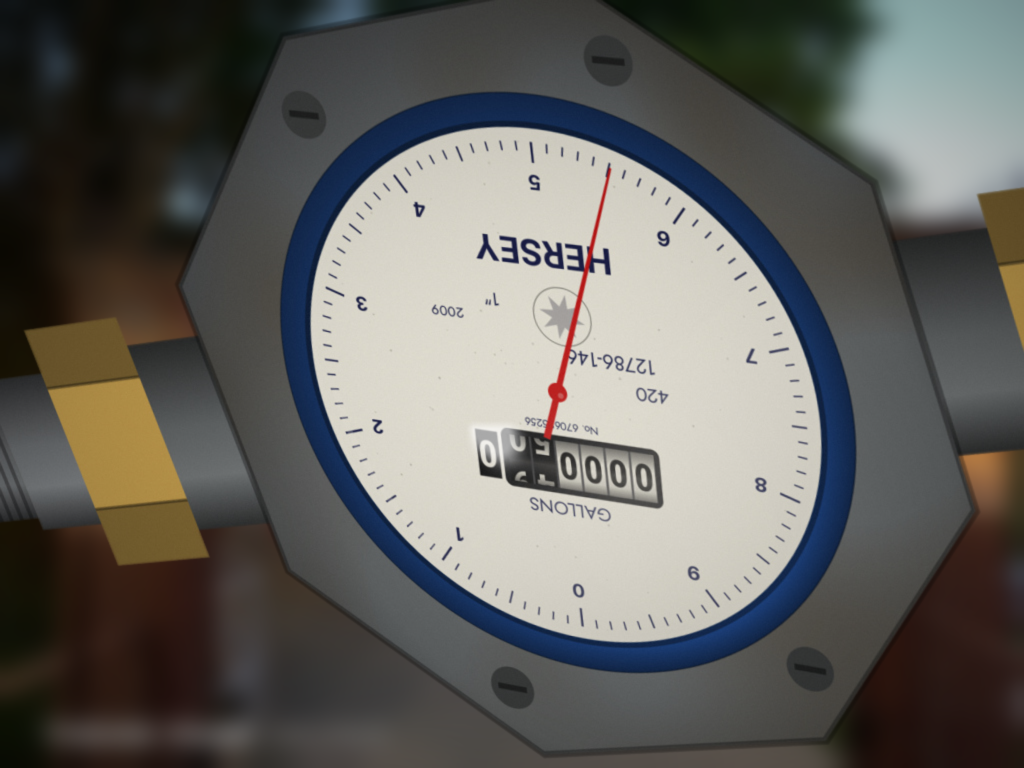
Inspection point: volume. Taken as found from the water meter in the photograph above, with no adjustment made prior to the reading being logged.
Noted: 495.5 gal
